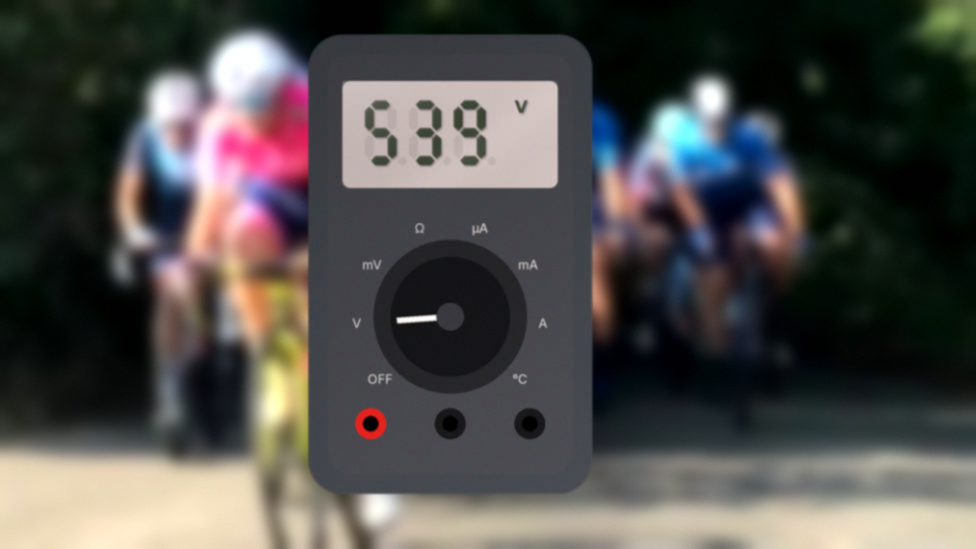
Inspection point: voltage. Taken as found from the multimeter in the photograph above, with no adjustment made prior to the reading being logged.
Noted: 539 V
